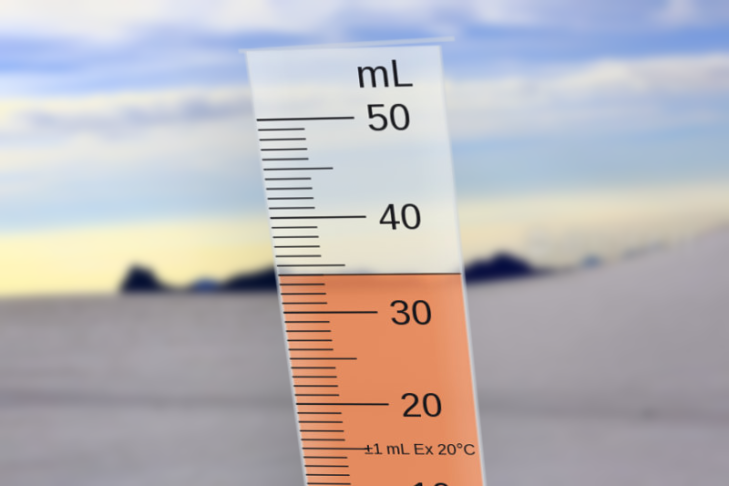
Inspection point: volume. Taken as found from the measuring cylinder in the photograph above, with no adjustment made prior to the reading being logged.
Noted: 34 mL
